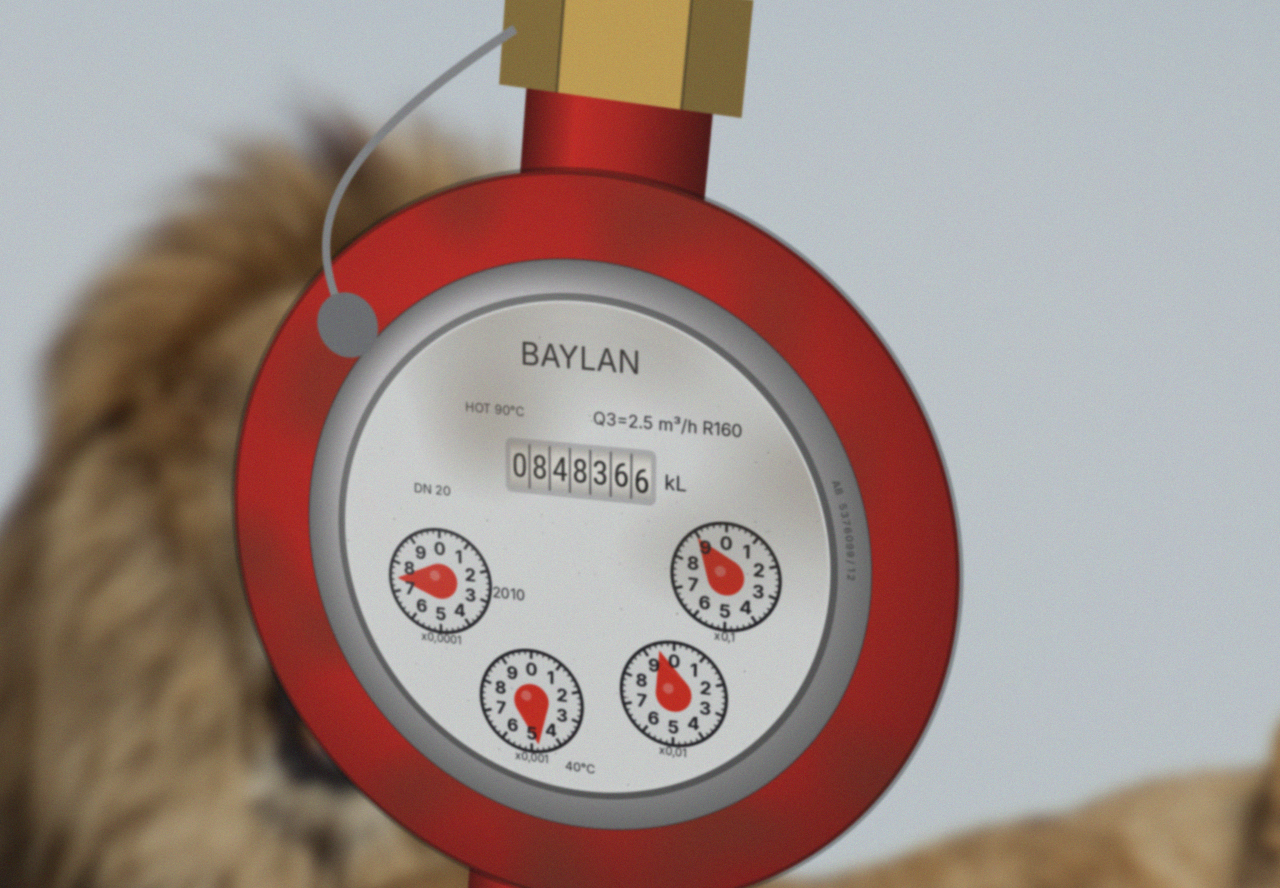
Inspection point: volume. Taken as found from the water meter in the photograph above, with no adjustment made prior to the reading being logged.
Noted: 848365.8947 kL
